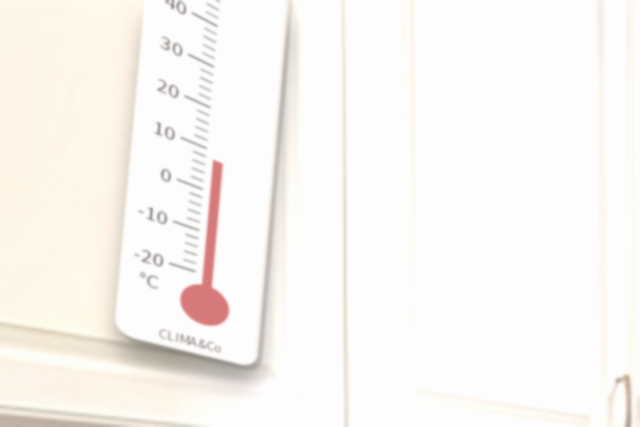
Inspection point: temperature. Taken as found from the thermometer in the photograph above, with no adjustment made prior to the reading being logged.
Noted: 8 °C
